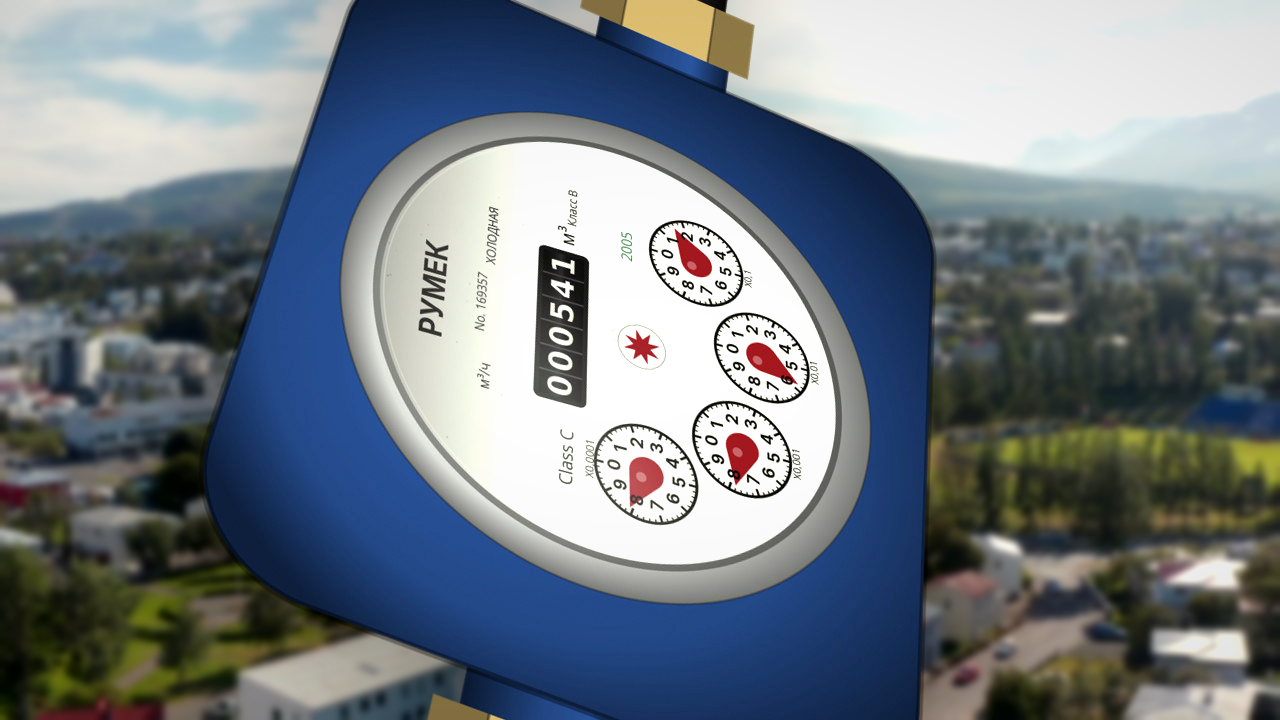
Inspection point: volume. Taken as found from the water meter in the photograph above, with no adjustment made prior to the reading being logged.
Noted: 541.1578 m³
